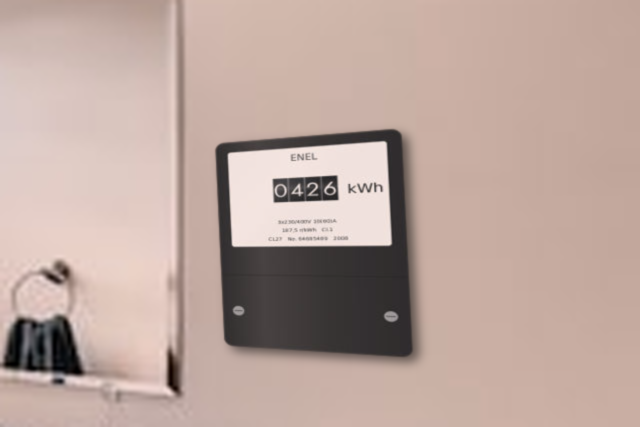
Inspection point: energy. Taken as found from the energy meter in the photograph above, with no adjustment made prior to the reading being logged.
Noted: 426 kWh
